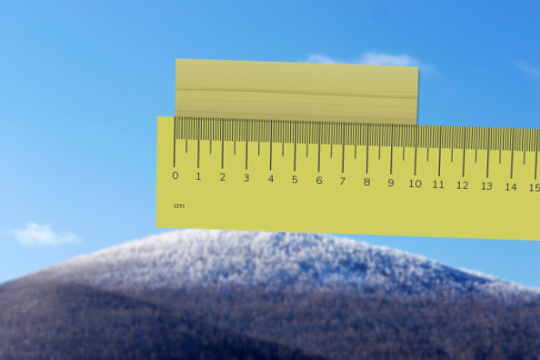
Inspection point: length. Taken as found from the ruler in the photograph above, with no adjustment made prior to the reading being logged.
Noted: 10 cm
